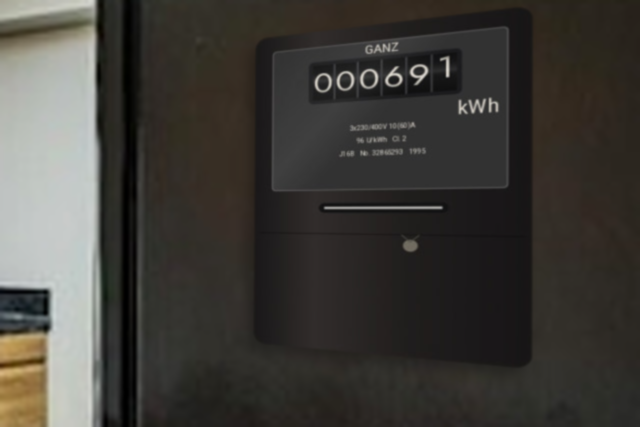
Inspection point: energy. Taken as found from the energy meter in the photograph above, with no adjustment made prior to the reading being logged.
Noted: 691 kWh
